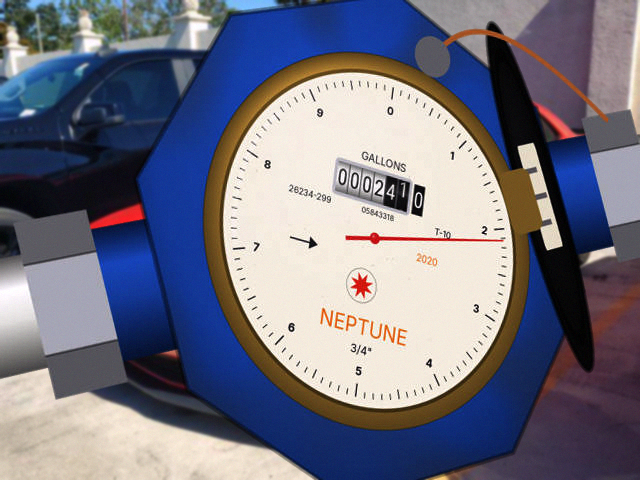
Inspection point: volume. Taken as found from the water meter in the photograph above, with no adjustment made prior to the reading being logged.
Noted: 2412.1 gal
